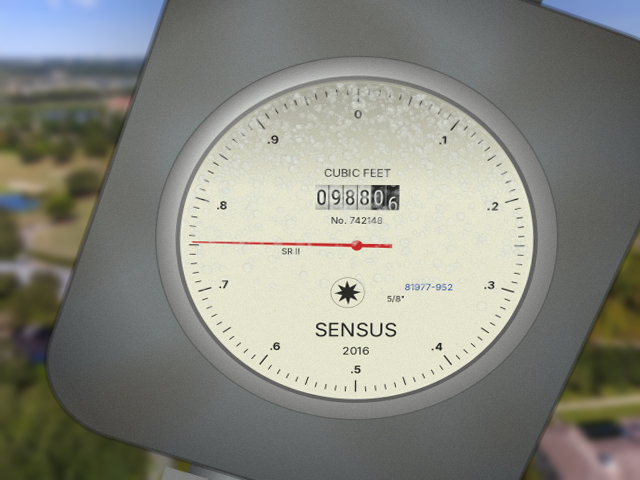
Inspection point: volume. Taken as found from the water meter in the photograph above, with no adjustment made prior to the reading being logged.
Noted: 98805.75 ft³
